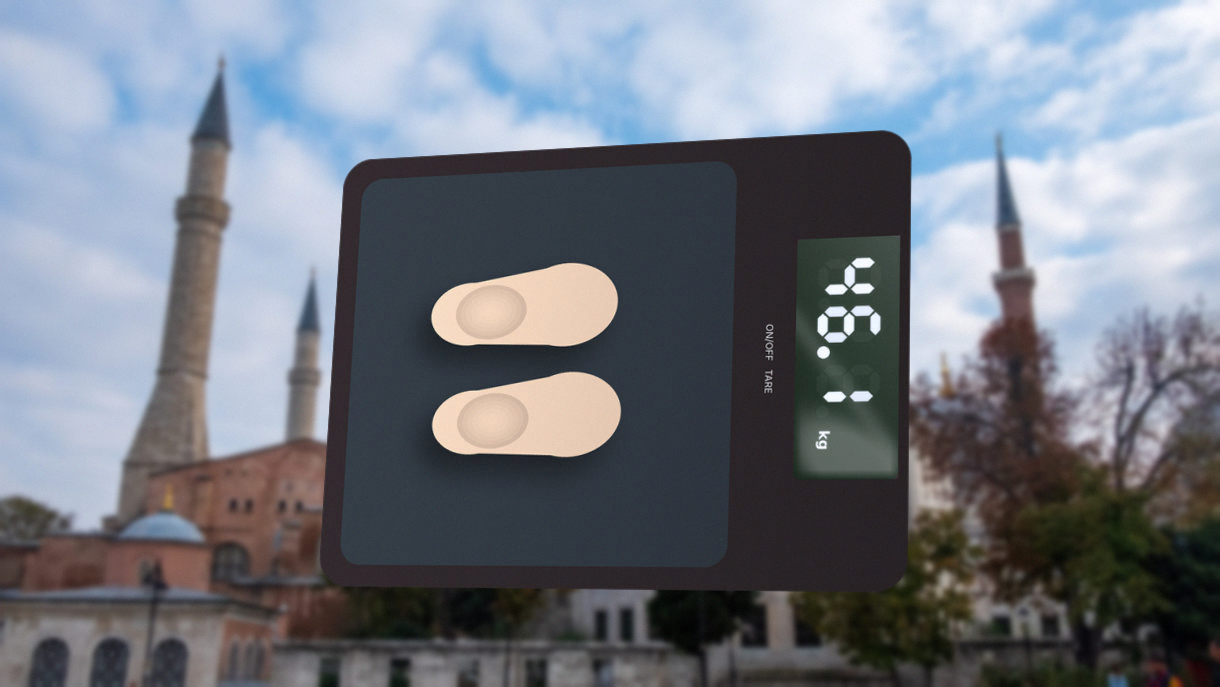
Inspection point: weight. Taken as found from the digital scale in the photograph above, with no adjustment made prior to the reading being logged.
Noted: 46.1 kg
